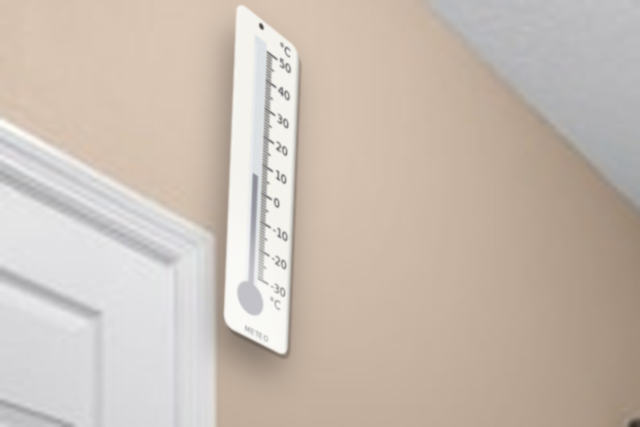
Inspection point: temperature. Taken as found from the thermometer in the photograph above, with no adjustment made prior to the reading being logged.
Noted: 5 °C
